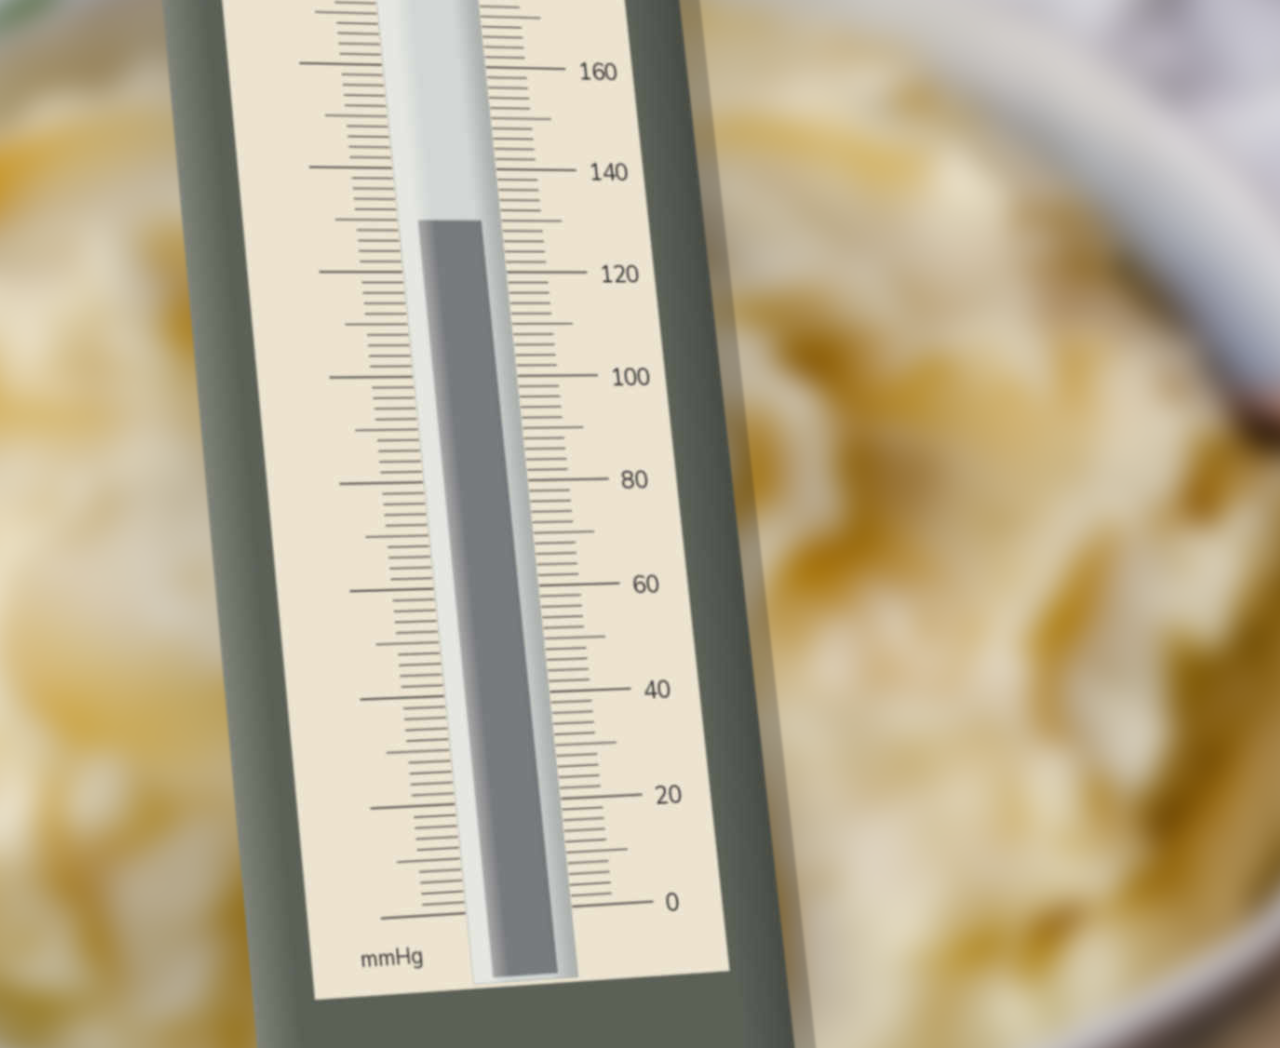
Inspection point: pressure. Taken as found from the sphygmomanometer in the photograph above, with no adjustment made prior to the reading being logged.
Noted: 130 mmHg
